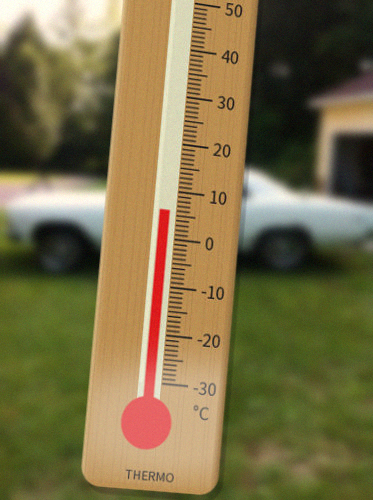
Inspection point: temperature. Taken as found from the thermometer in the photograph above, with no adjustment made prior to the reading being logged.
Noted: 6 °C
